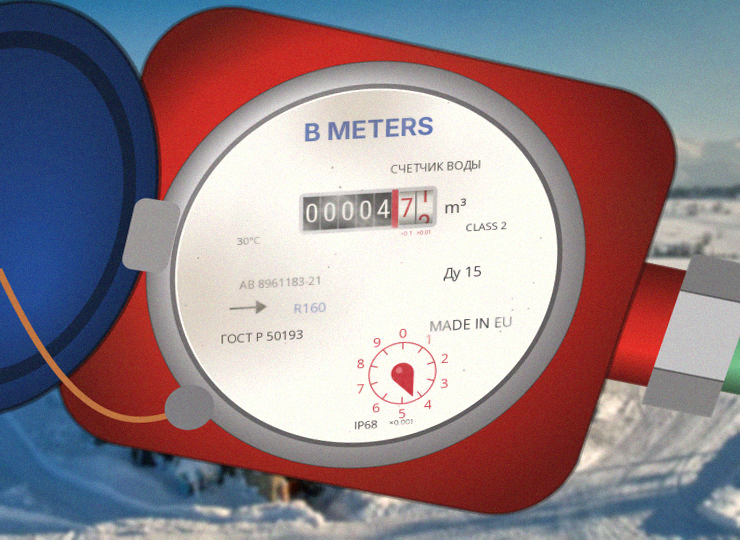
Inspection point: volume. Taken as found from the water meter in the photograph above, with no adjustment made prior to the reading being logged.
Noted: 4.714 m³
